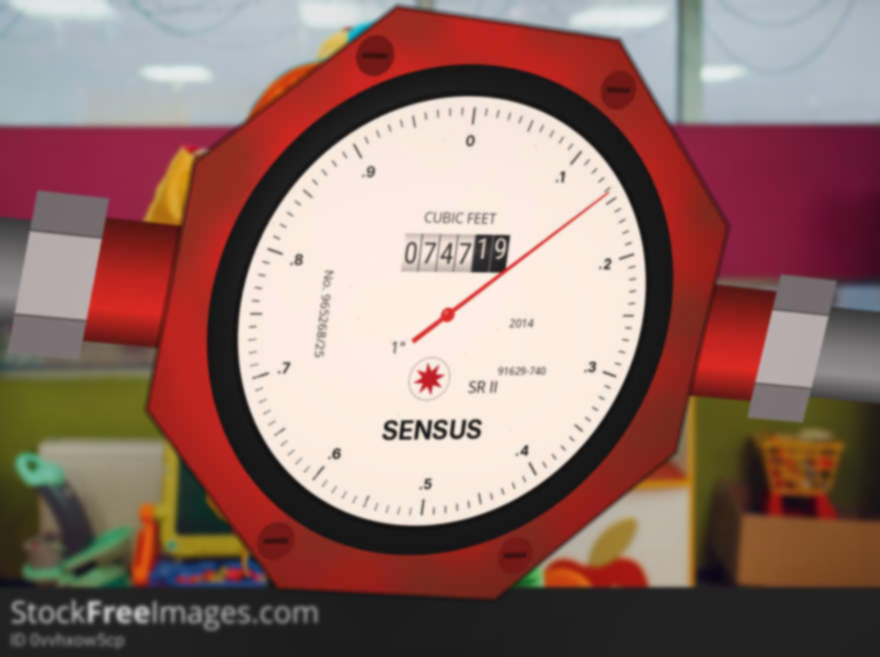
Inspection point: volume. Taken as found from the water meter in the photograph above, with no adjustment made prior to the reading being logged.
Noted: 74719.14 ft³
